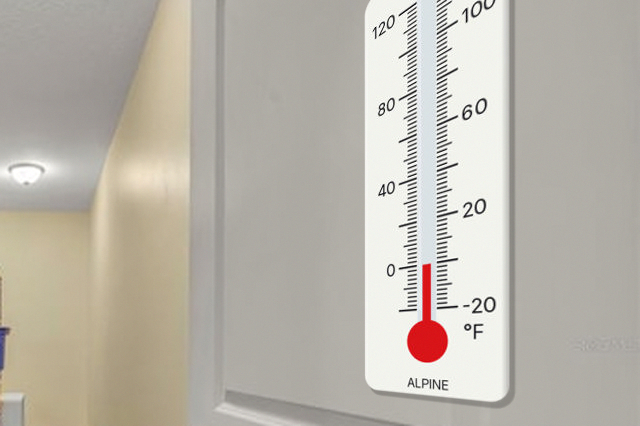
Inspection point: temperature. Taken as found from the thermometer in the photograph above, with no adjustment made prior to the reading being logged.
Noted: 0 °F
